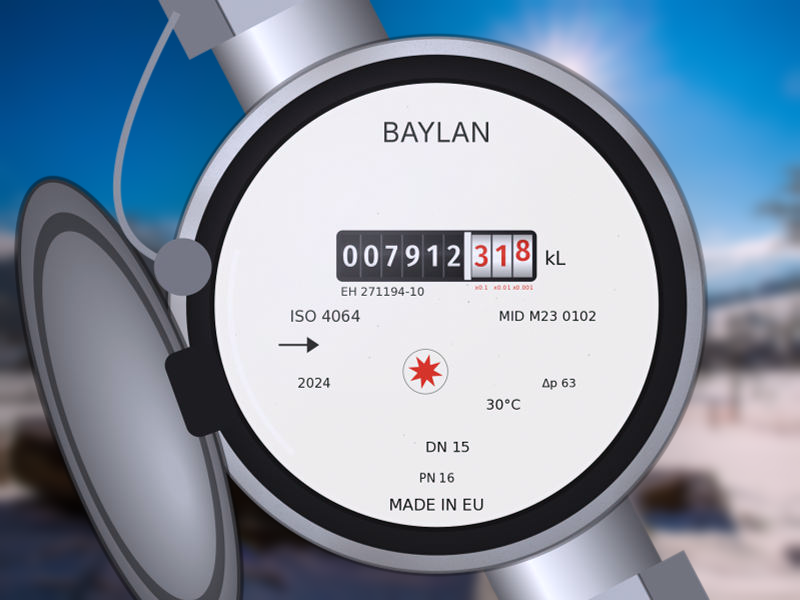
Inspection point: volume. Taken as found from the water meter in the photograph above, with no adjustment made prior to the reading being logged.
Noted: 7912.318 kL
